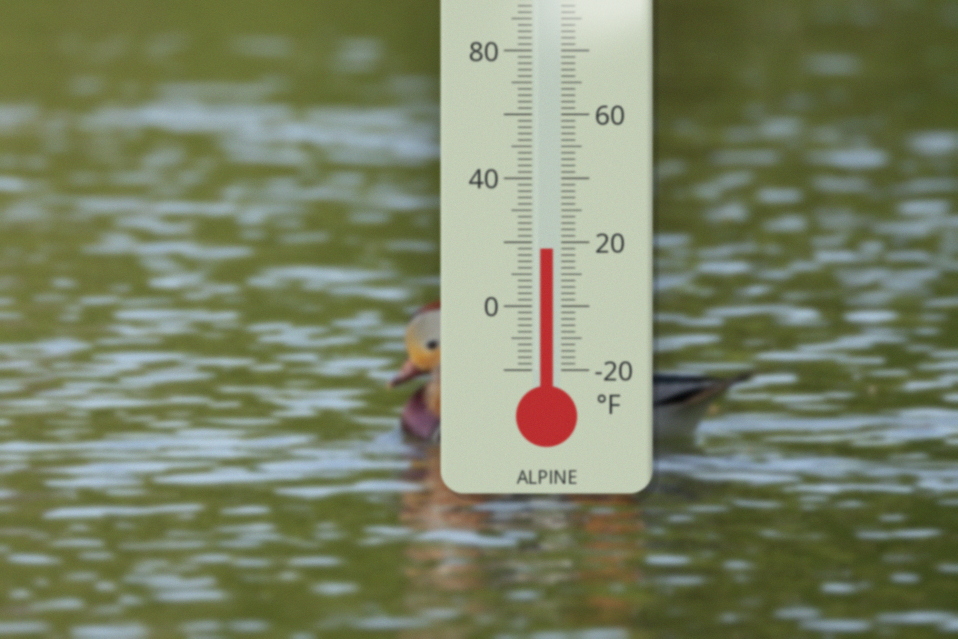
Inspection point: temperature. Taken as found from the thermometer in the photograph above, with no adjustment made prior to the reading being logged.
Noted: 18 °F
